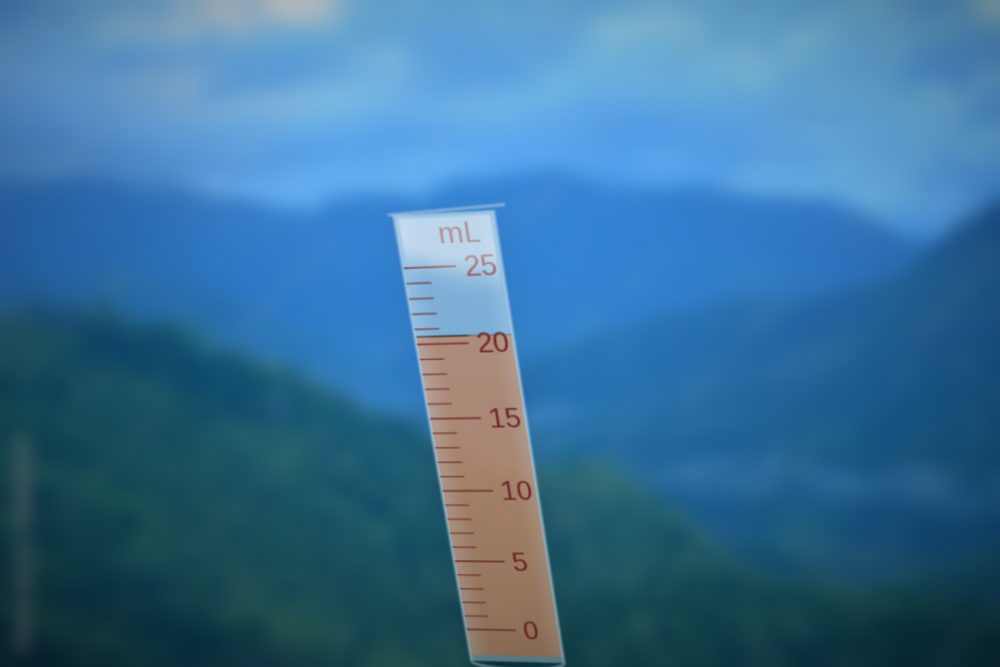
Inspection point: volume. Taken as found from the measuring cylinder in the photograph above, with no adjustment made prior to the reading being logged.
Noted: 20.5 mL
